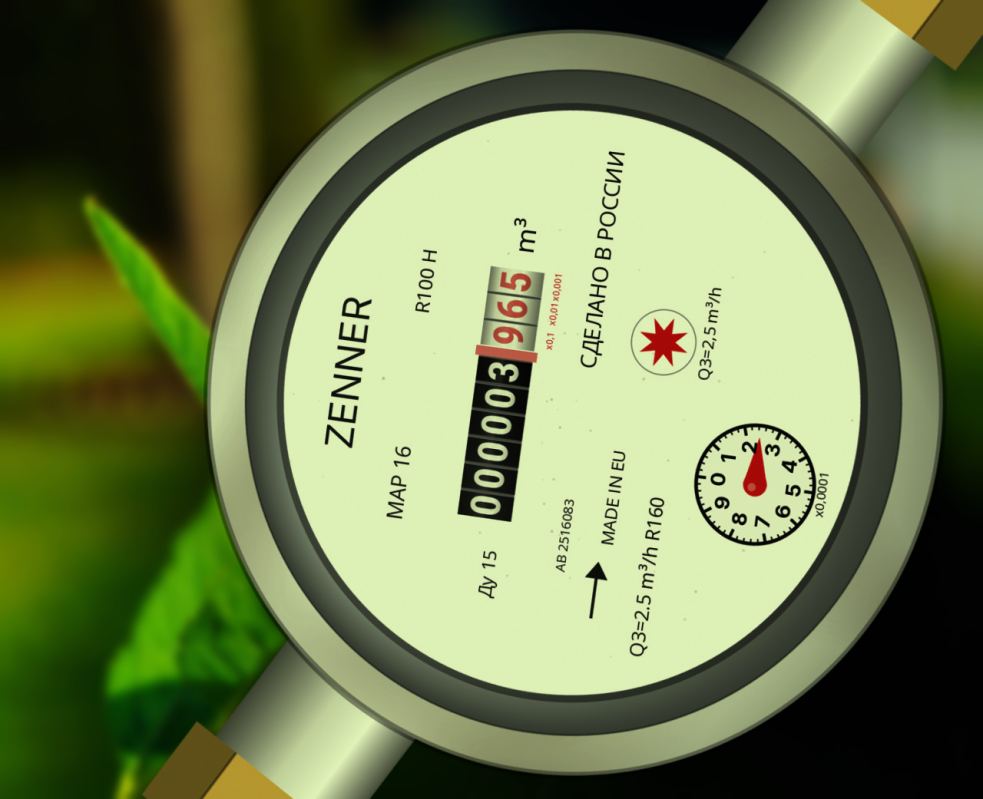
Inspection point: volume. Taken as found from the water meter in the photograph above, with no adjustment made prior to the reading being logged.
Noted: 3.9652 m³
